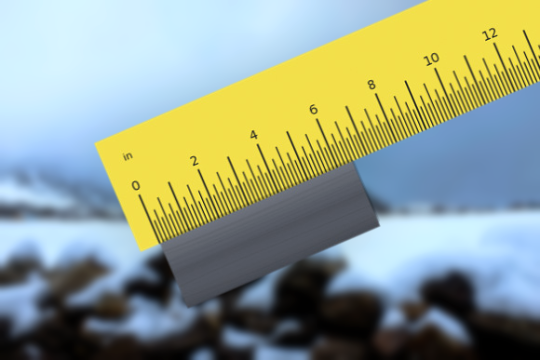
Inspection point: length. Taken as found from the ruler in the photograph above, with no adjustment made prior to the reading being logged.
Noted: 6.5 in
